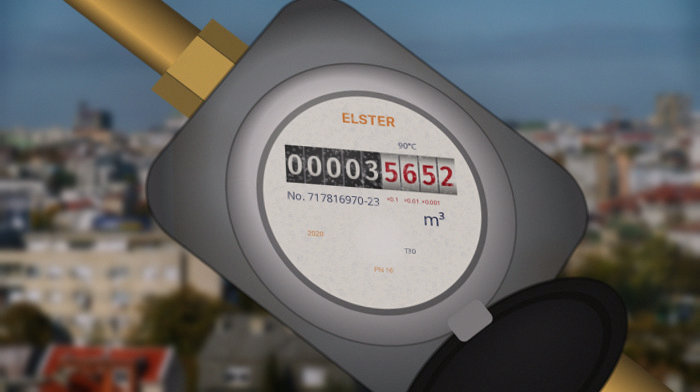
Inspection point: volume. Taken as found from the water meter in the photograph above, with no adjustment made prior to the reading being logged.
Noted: 3.5652 m³
